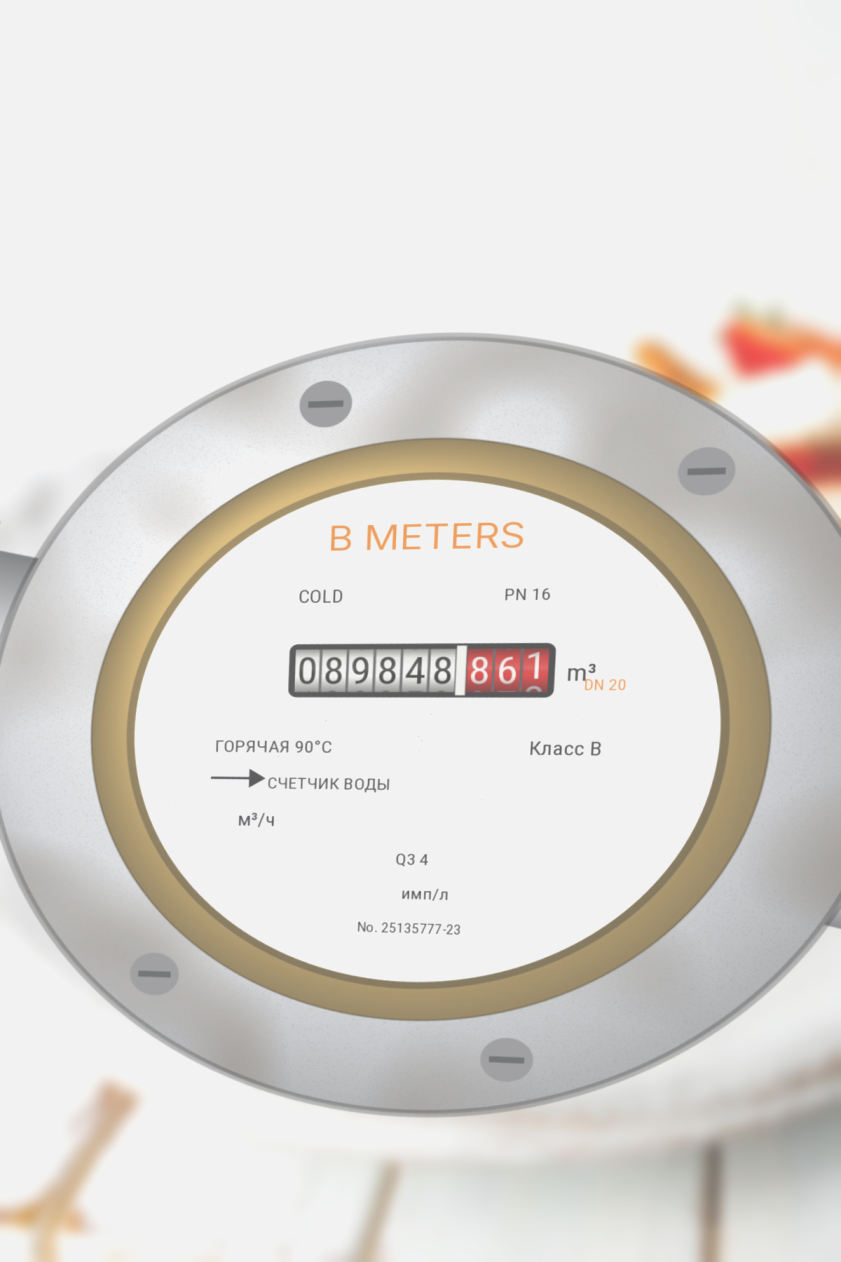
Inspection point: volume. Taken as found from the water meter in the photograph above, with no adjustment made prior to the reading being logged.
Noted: 89848.861 m³
